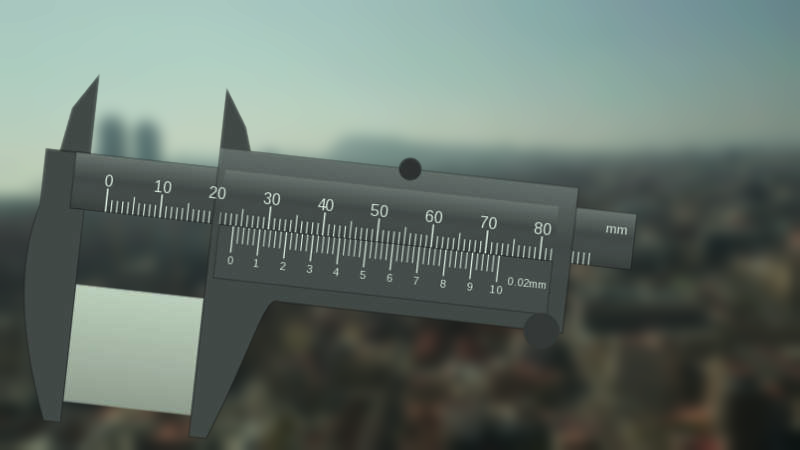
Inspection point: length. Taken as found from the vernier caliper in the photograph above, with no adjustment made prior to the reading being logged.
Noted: 23.6 mm
